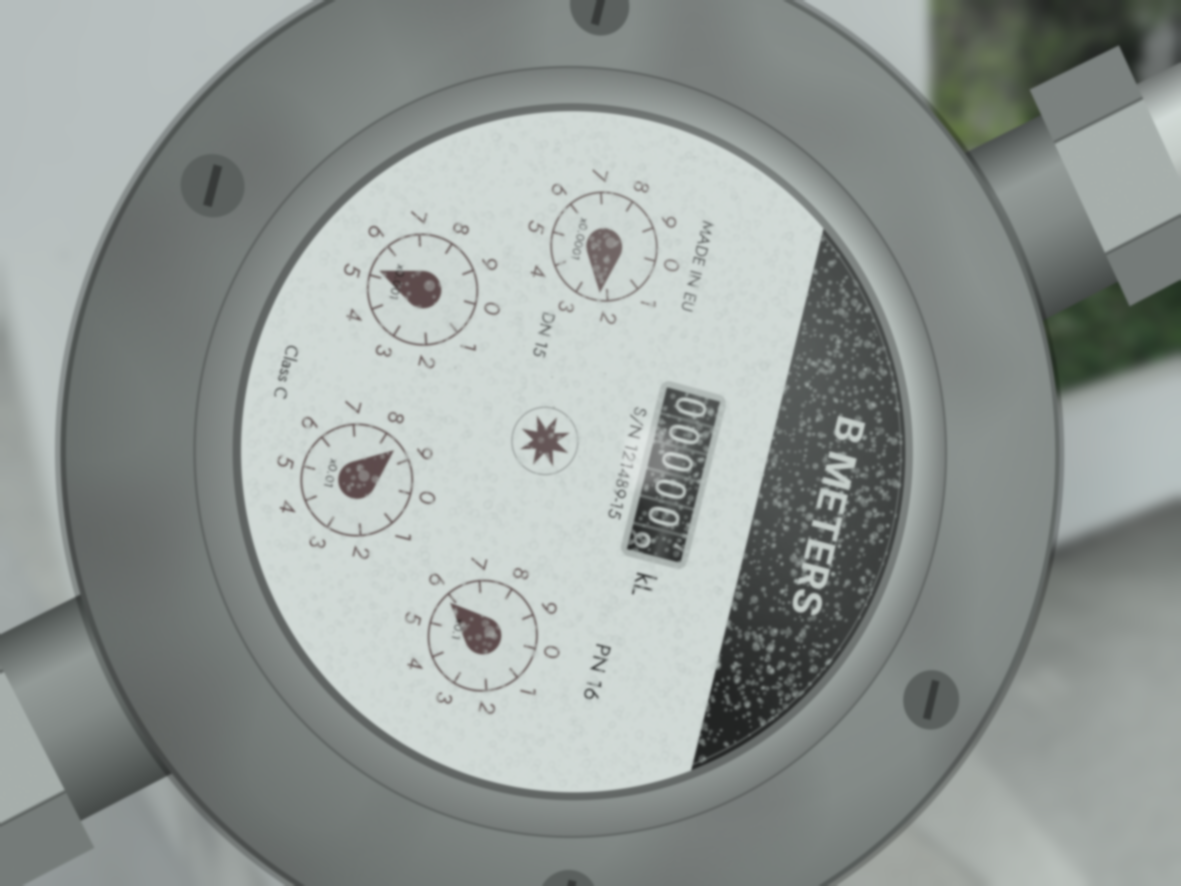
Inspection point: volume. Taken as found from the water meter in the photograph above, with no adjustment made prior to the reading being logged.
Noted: 7.5852 kL
